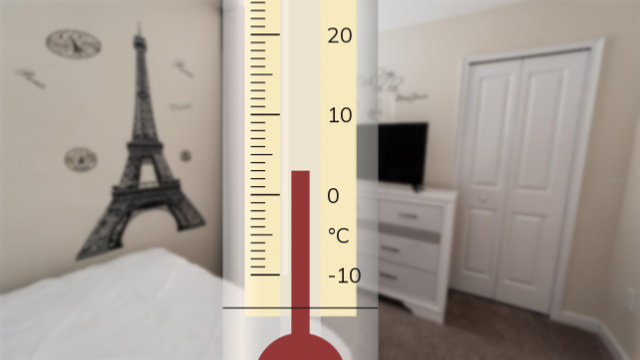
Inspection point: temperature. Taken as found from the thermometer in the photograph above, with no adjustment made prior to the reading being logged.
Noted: 3 °C
